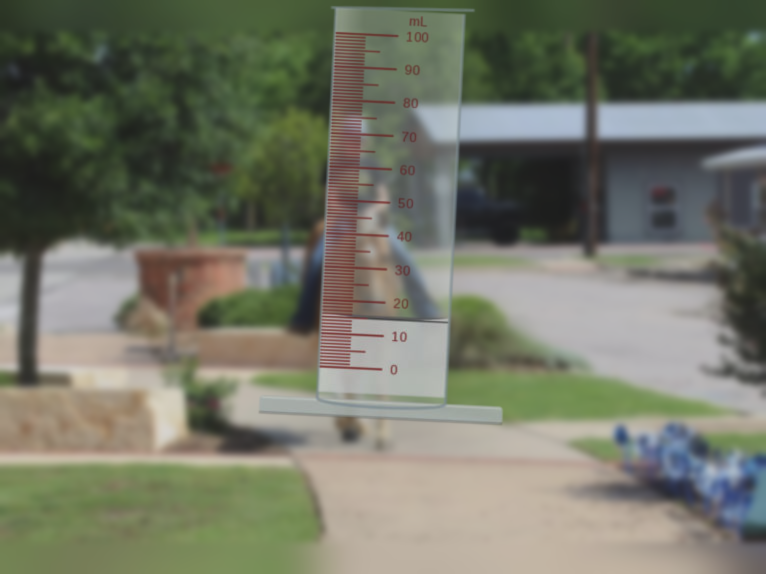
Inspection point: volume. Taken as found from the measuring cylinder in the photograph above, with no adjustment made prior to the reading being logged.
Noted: 15 mL
